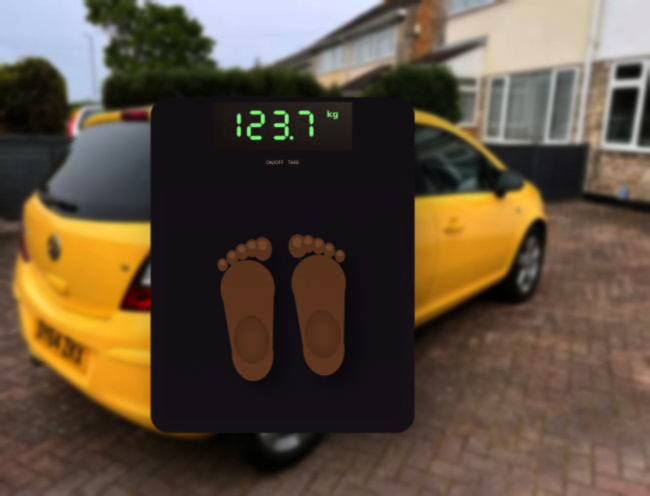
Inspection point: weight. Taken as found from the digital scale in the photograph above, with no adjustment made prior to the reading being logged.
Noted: 123.7 kg
